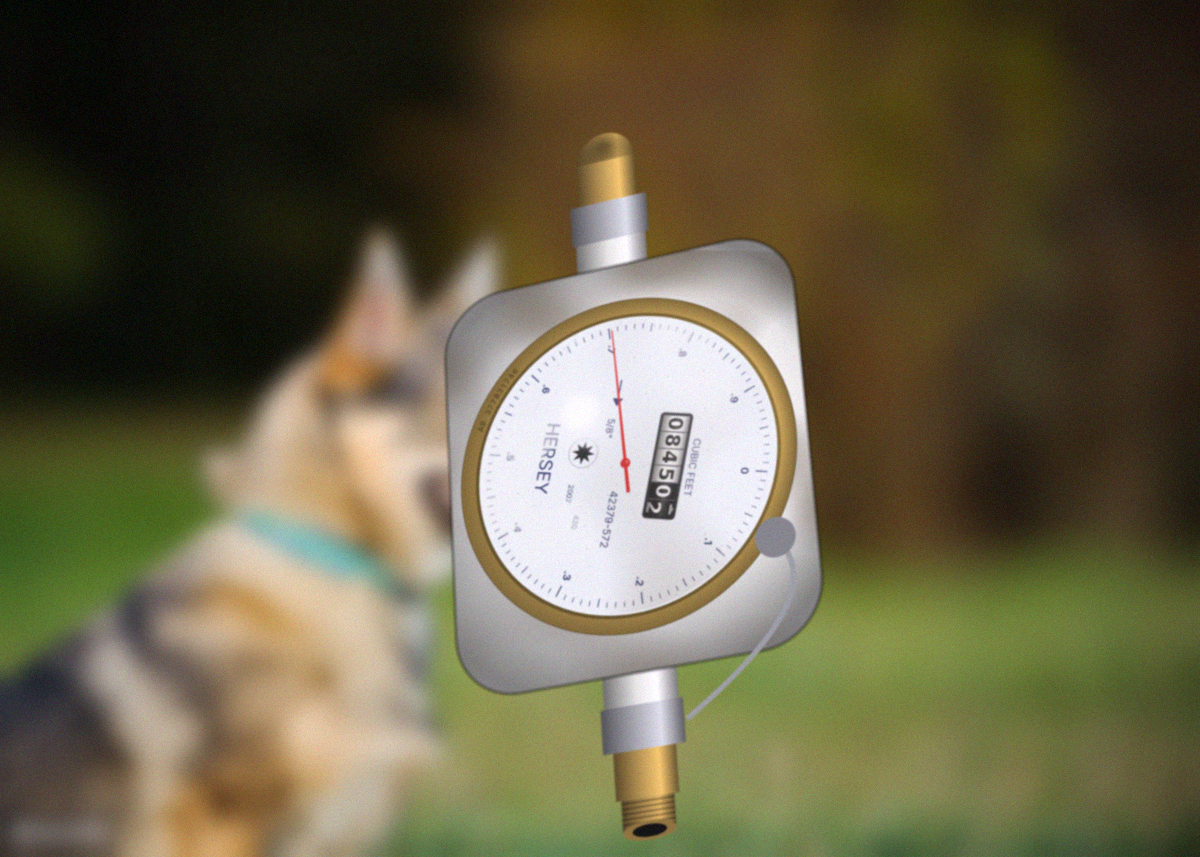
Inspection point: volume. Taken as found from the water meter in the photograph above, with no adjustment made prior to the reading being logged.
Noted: 84501.70 ft³
